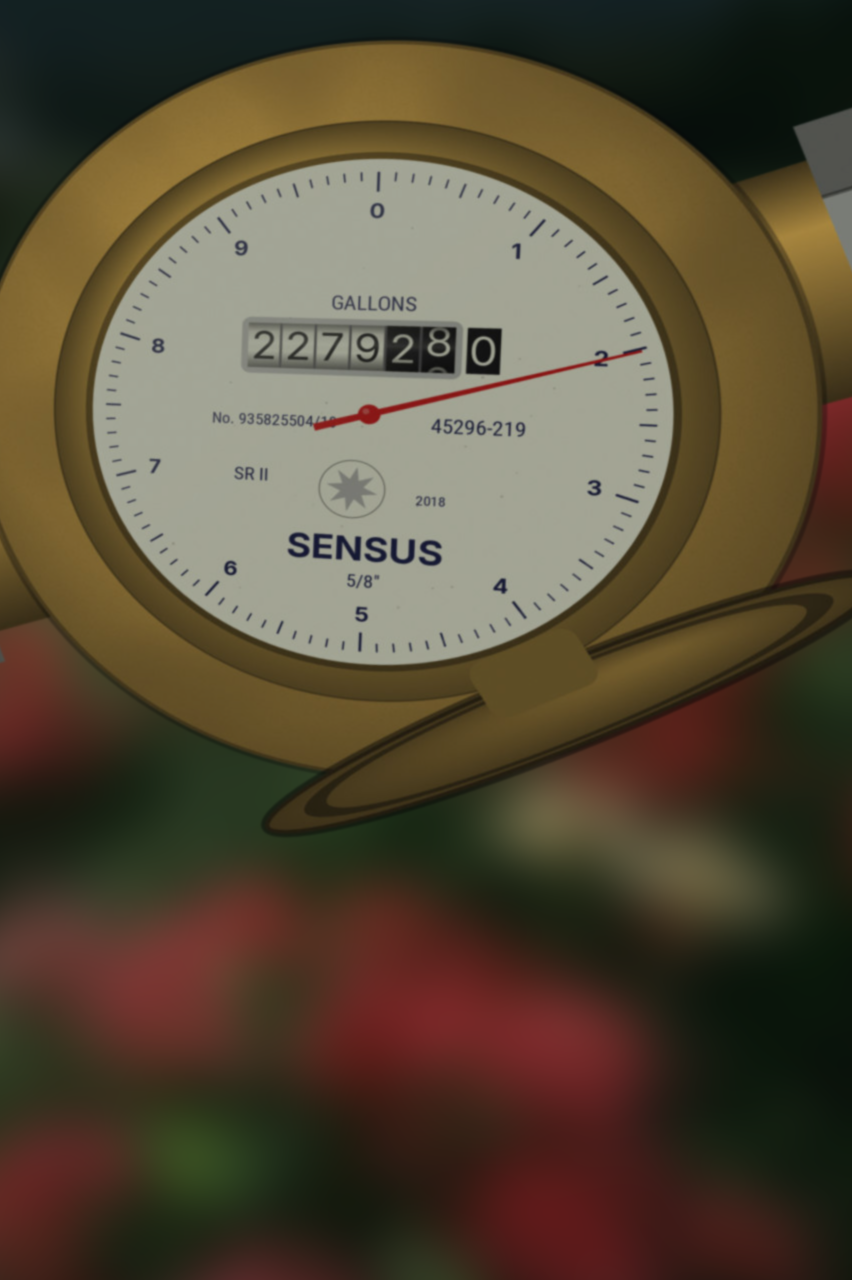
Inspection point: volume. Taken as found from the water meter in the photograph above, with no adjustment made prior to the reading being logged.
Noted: 2279282.0 gal
